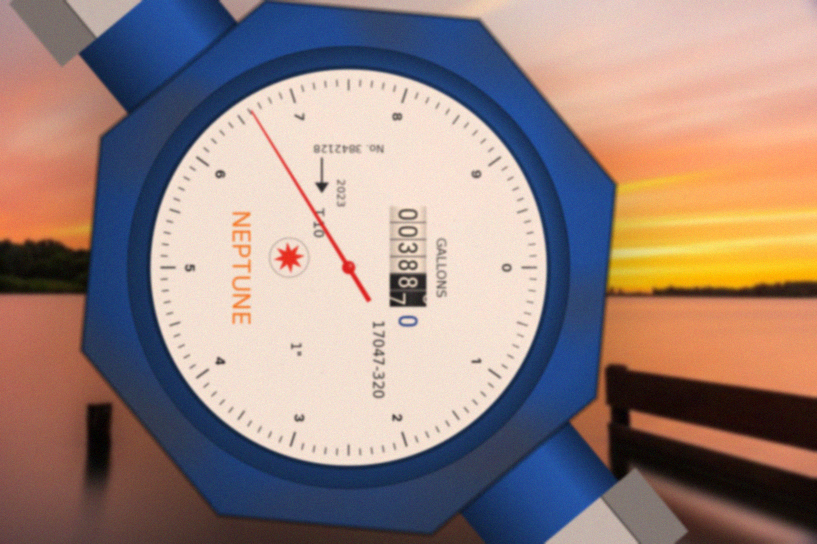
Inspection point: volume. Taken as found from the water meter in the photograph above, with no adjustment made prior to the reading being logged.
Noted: 38866.6 gal
